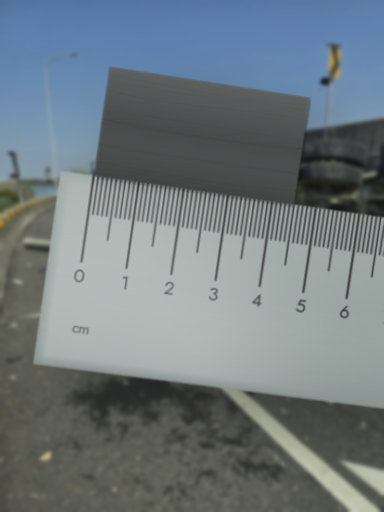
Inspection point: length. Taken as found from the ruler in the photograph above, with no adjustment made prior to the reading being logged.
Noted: 4.5 cm
